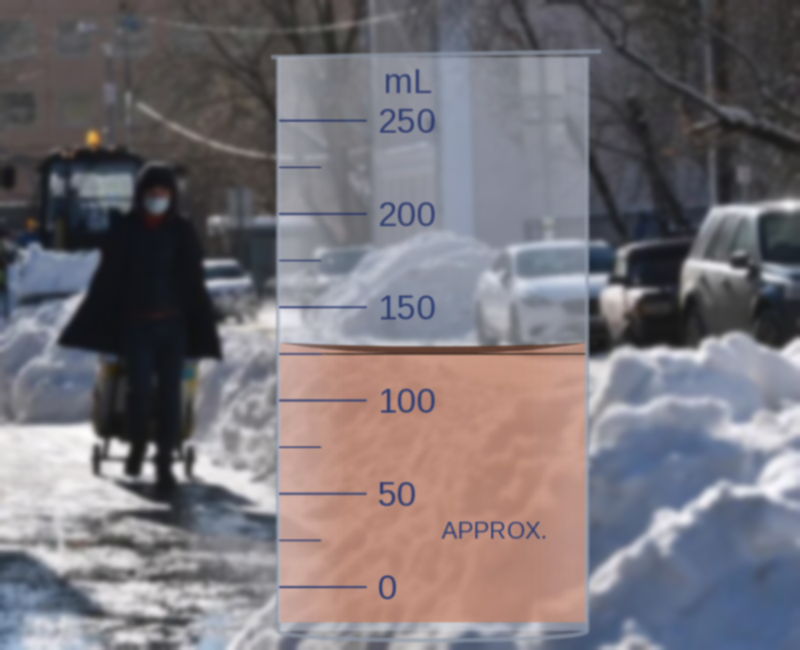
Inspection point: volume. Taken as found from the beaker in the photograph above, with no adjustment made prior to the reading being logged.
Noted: 125 mL
